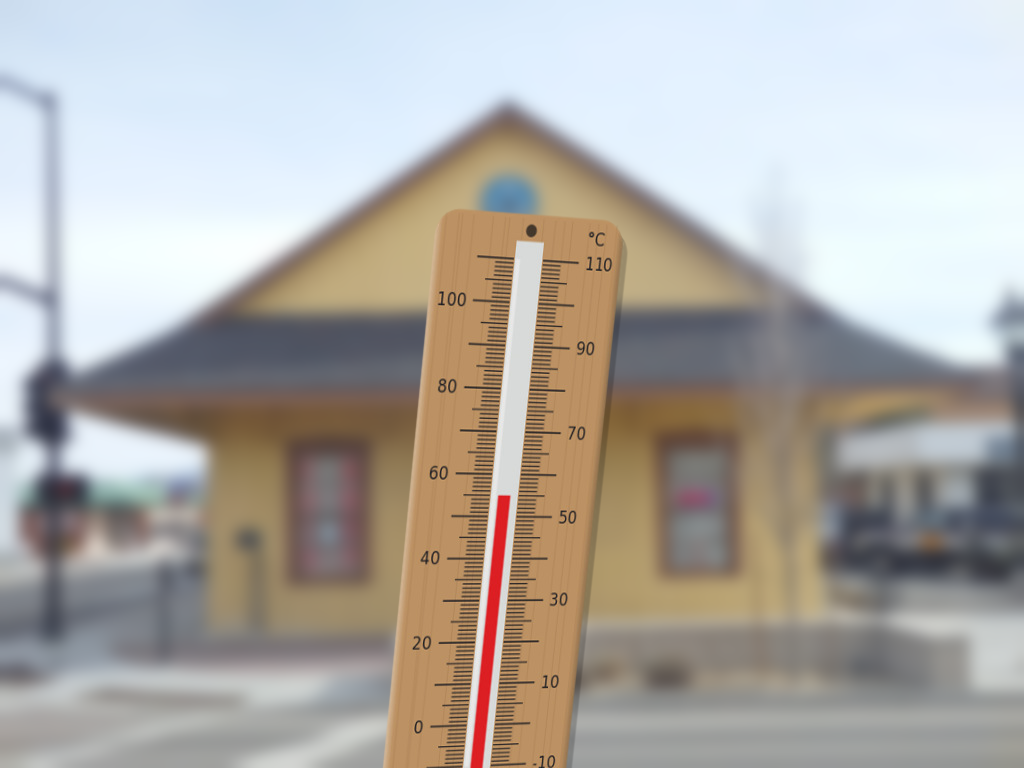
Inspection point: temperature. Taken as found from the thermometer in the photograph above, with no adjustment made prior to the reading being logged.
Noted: 55 °C
